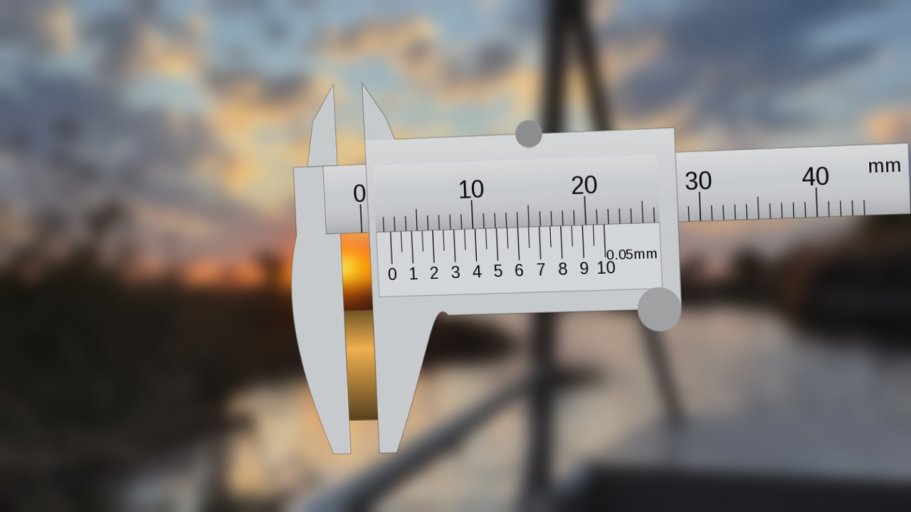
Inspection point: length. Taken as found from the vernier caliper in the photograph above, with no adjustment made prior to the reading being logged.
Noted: 2.6 mm
